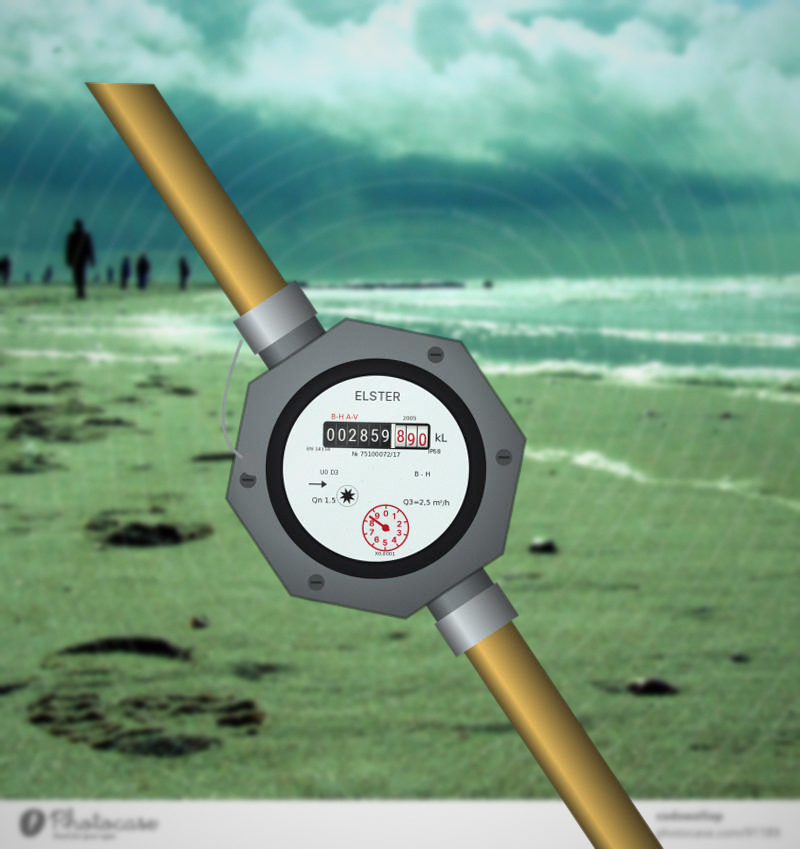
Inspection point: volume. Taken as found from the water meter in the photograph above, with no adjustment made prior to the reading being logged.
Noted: 2859.8898 kL
